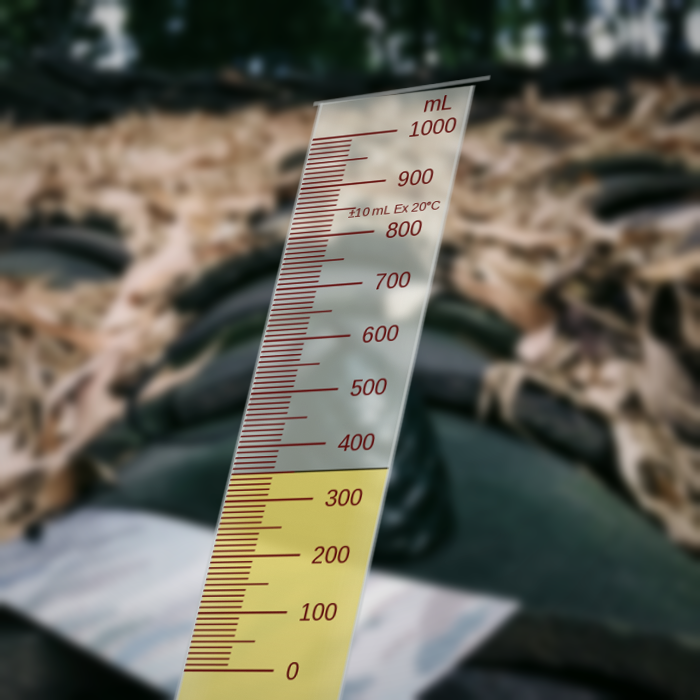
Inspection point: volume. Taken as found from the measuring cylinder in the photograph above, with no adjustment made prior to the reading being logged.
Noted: 350 mL
